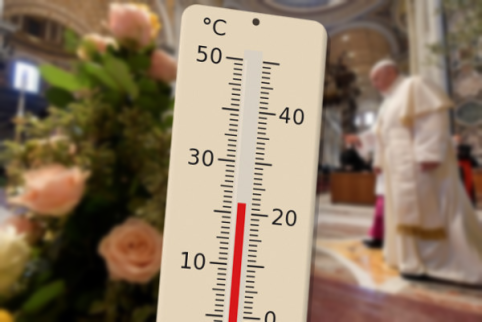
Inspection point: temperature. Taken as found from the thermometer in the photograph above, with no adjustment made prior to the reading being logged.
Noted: 22 °C
